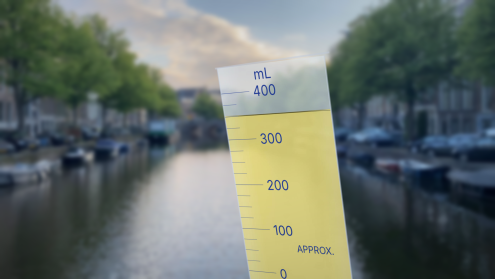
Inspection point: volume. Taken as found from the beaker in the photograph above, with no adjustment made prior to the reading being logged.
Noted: 350 mL
